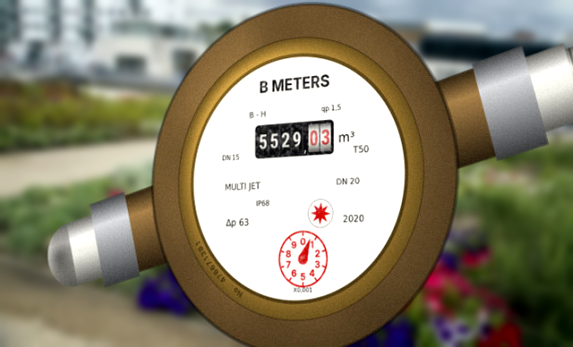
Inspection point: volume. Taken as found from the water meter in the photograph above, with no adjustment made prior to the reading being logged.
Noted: 5529.030 m³
